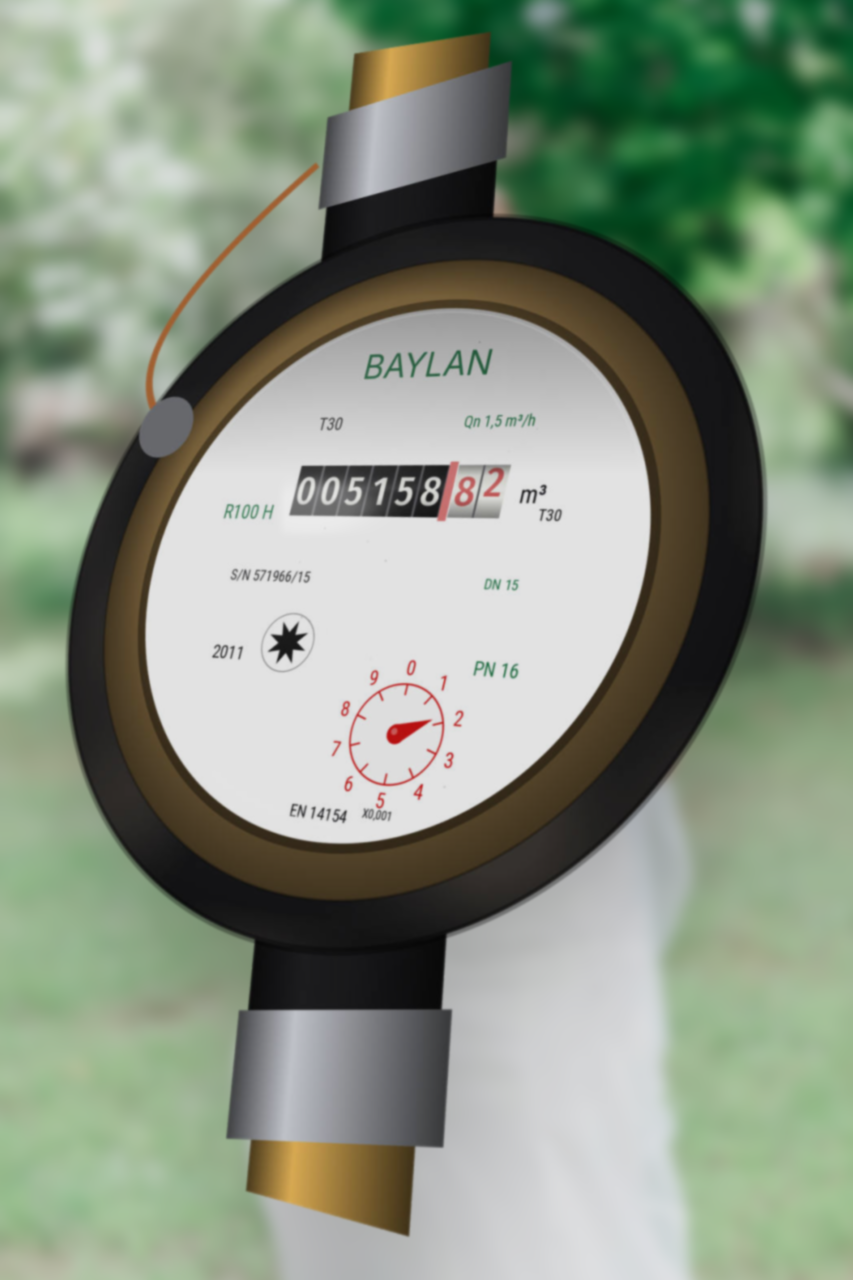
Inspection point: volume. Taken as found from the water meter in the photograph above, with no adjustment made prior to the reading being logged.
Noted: 5158.821 m³
